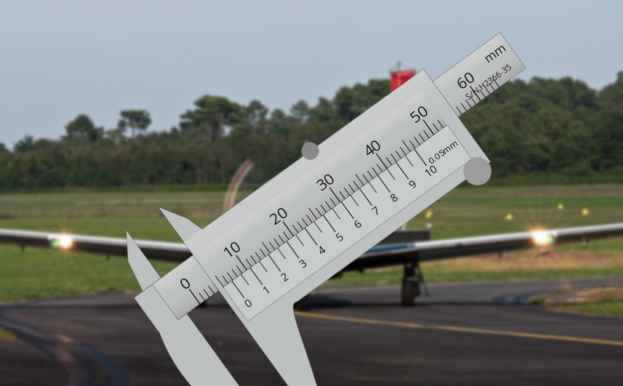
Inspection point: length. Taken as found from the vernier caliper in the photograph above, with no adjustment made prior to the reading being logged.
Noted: 6.8 mm
